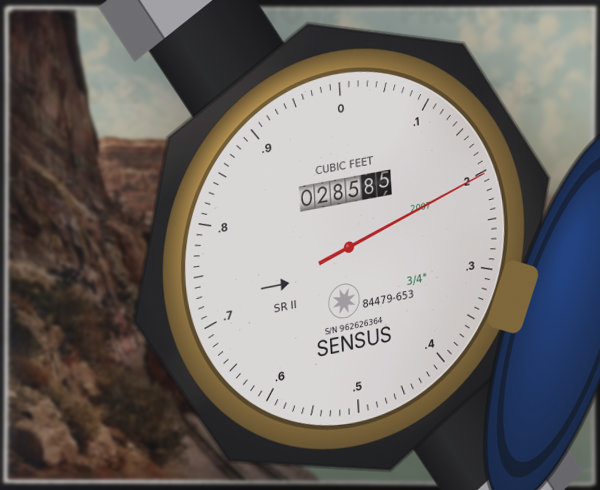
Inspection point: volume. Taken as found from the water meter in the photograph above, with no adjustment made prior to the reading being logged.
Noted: 28585.20 ft³
